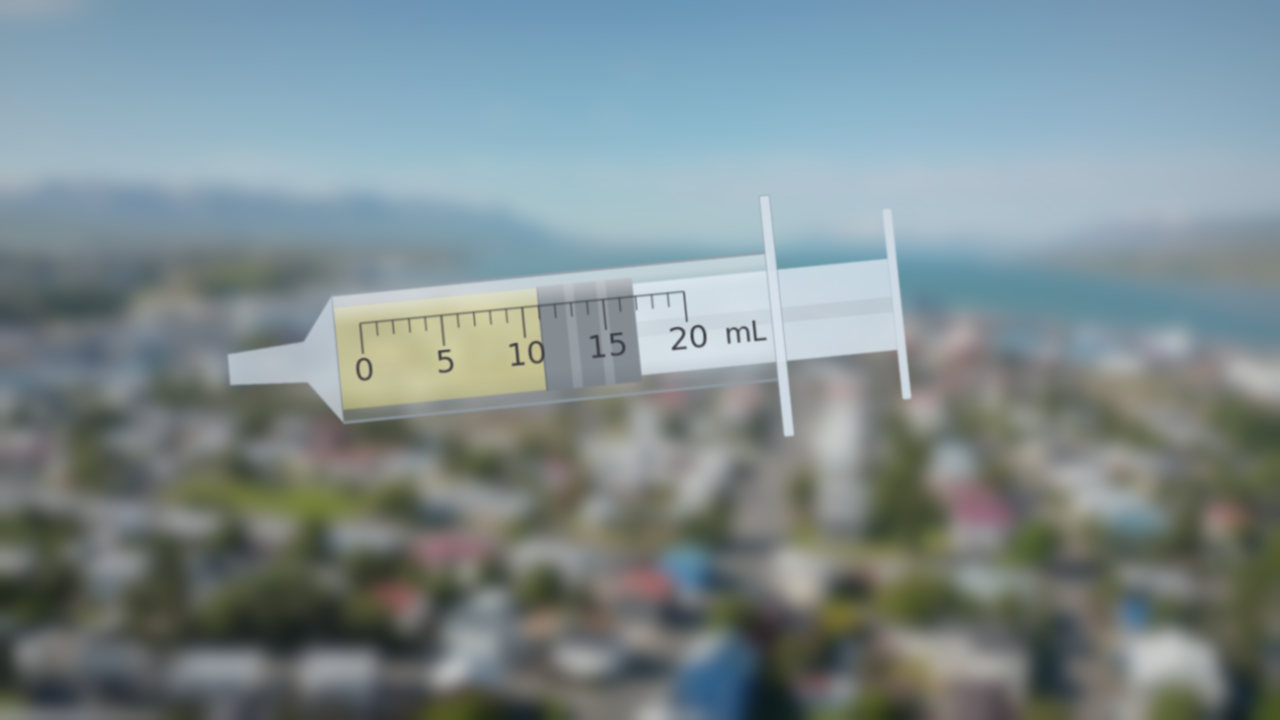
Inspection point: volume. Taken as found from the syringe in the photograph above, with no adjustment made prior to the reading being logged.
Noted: 11 mL
